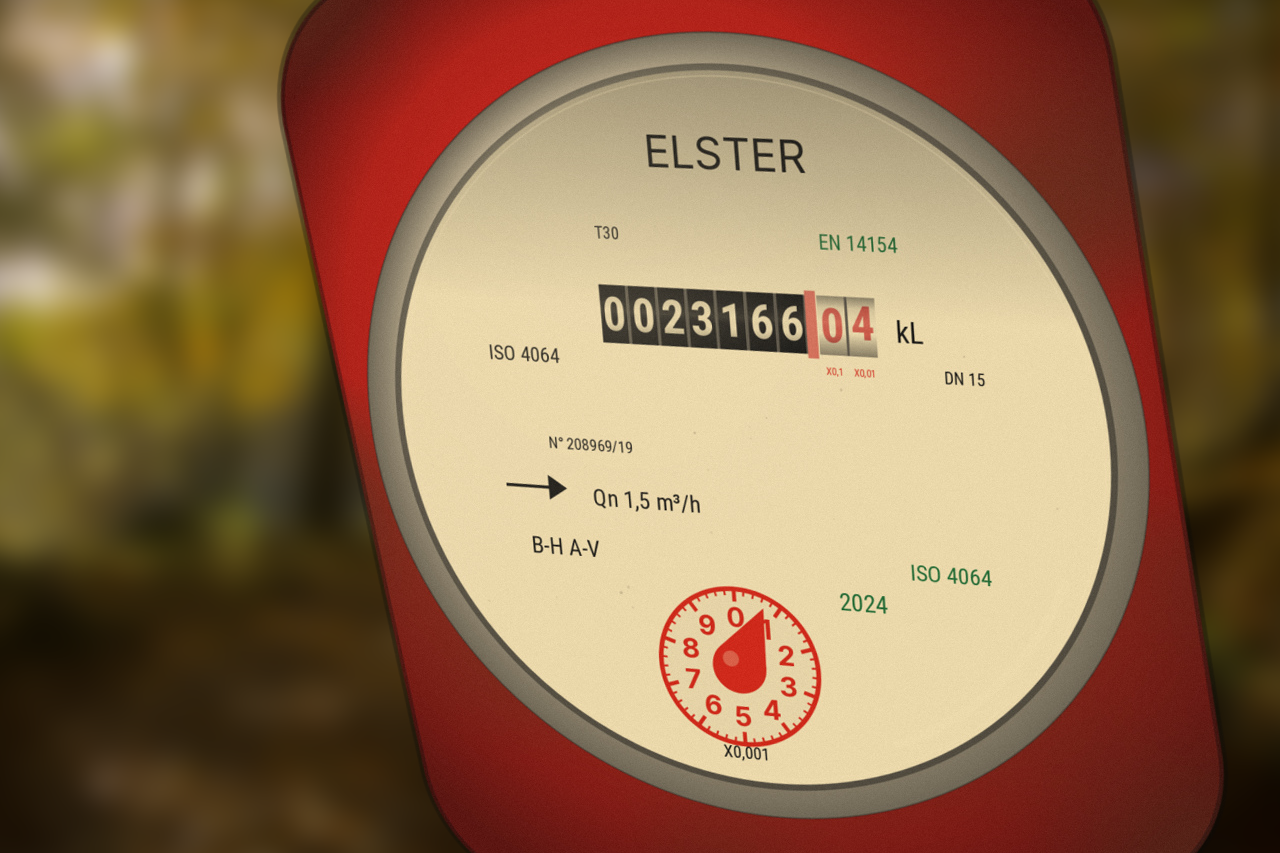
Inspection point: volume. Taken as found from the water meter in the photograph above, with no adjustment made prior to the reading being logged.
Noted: 23166.040 kL
